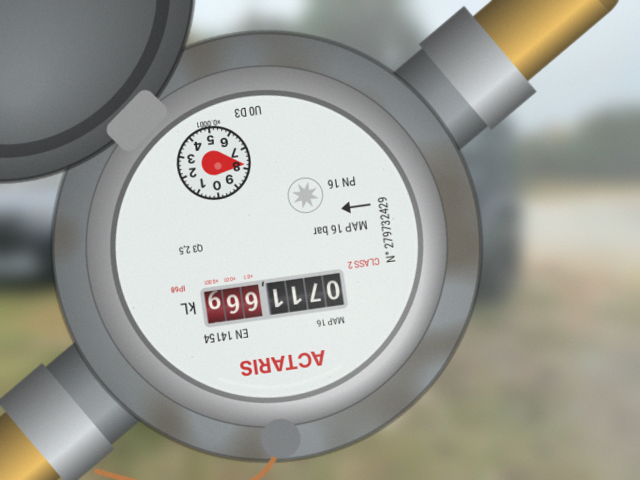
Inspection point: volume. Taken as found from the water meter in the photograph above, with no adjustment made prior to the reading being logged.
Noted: 711.6687 kL
